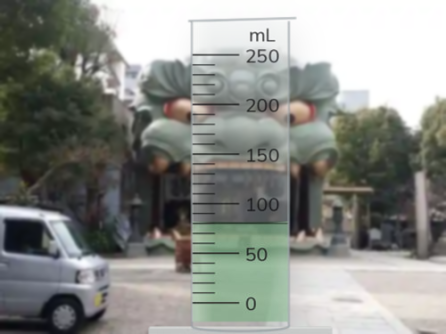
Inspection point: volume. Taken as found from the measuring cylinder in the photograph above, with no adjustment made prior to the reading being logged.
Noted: 80 mL
